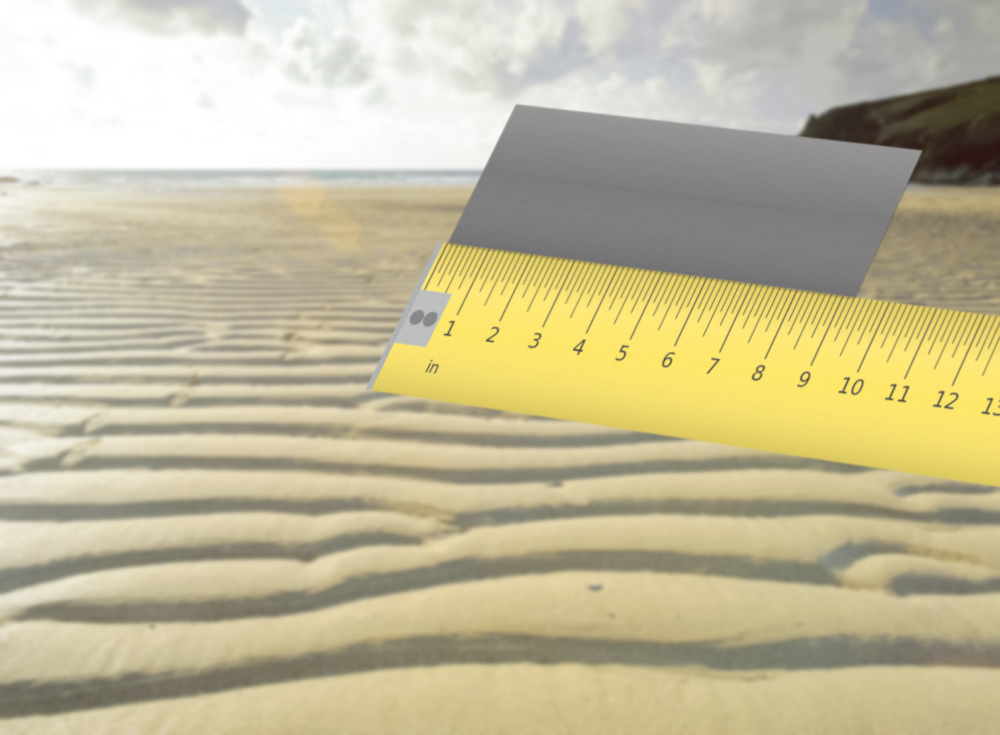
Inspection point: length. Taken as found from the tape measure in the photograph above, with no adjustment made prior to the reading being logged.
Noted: 9.25 in
